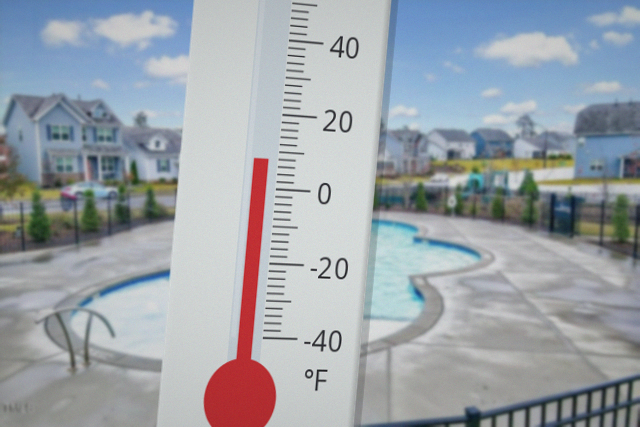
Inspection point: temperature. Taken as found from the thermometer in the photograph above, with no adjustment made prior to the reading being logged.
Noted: 8 °F
